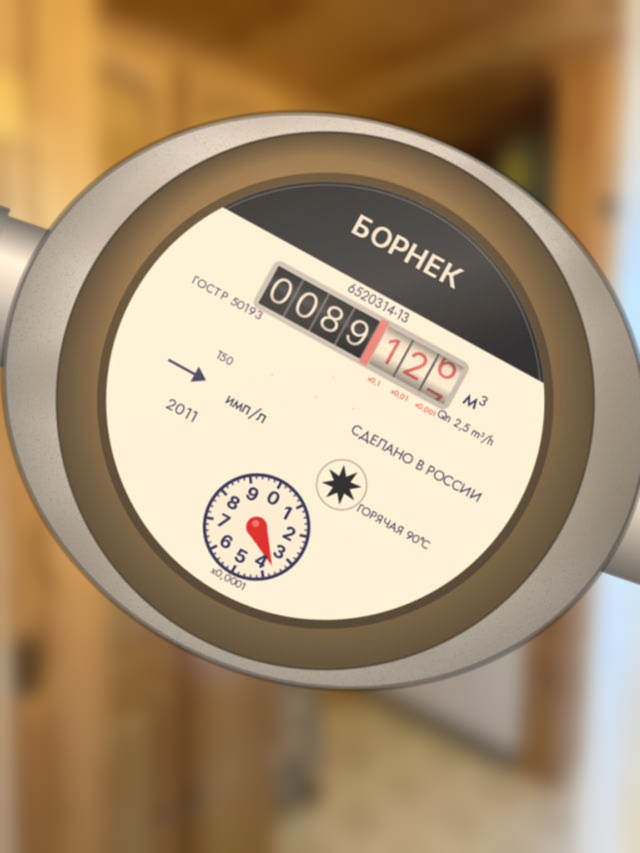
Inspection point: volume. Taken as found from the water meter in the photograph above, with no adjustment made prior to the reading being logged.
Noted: 89.1263 m³
